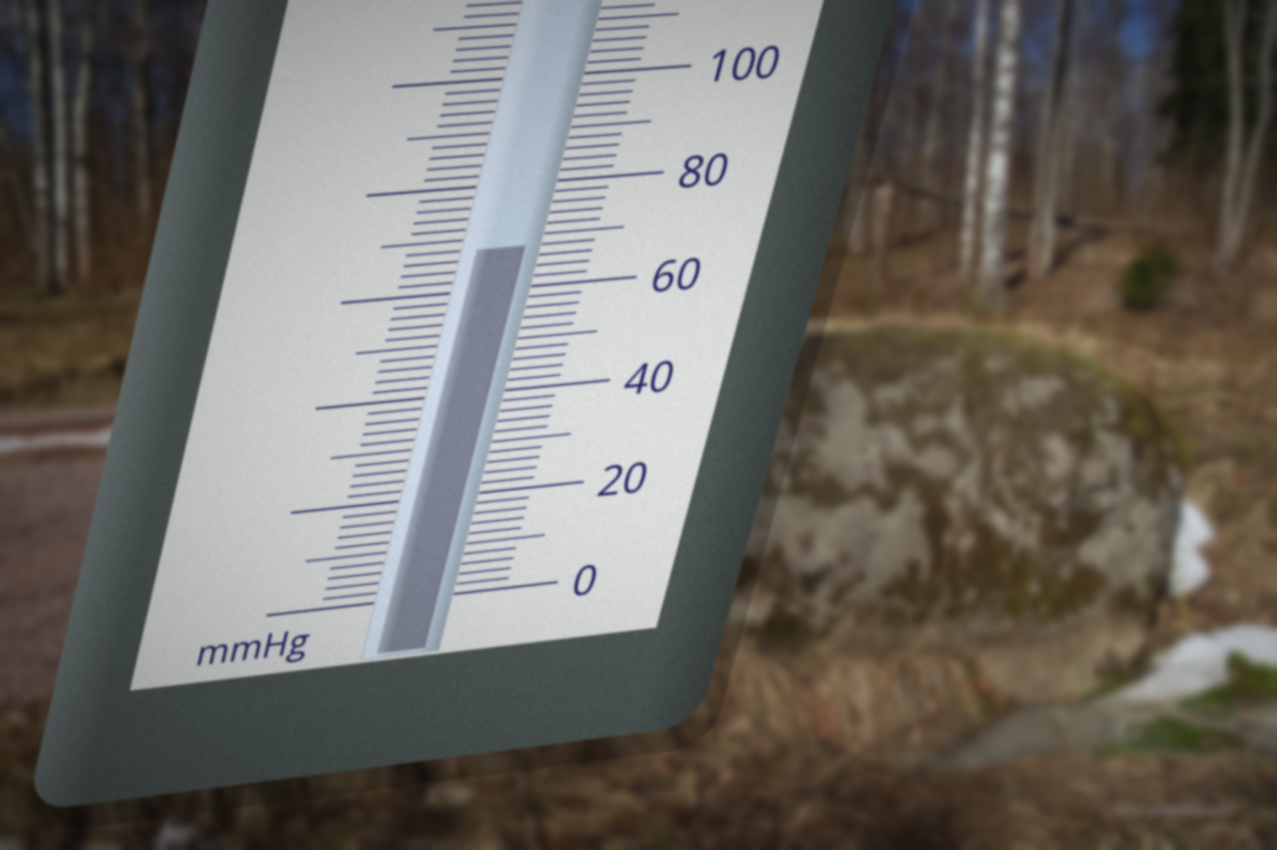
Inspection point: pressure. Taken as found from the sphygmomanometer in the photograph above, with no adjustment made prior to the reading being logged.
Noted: 68 mmHg
